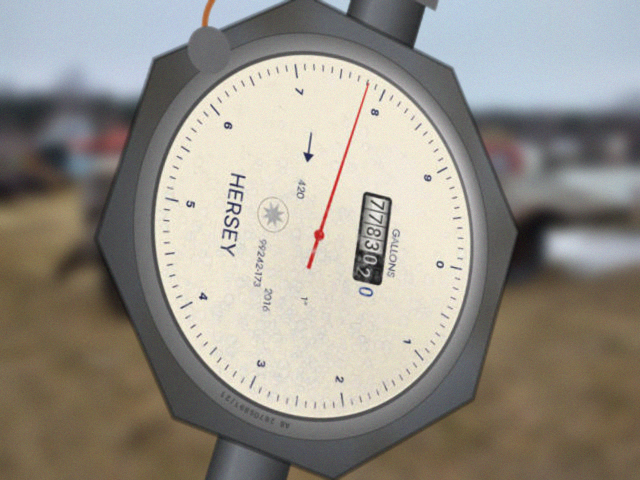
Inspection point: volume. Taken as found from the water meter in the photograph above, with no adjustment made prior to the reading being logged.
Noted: 7783017.8 gal
